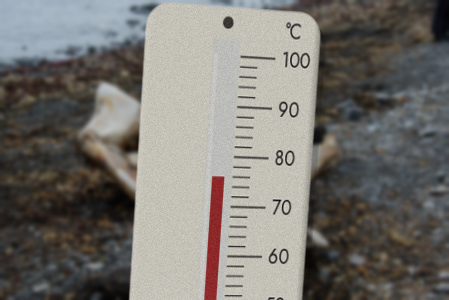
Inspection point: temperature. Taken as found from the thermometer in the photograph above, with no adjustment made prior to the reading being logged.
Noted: 76 °C
